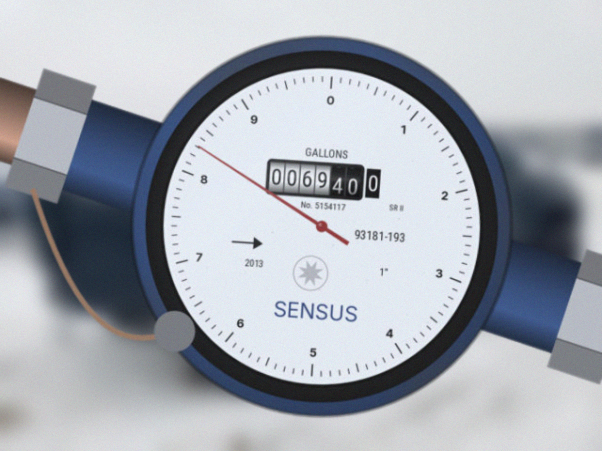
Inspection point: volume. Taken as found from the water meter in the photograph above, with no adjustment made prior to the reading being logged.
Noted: 69398.3 gal
